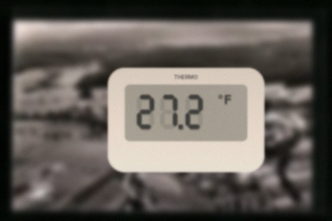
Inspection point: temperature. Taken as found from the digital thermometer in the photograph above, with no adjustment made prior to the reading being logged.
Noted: 27.2 °F
